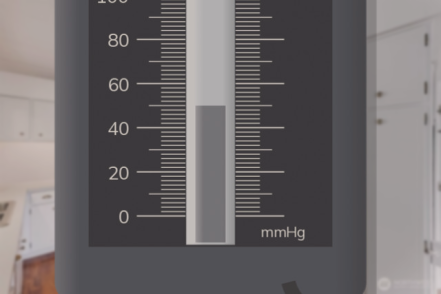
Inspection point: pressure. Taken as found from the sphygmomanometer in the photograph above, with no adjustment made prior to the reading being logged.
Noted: 50 mmHg
